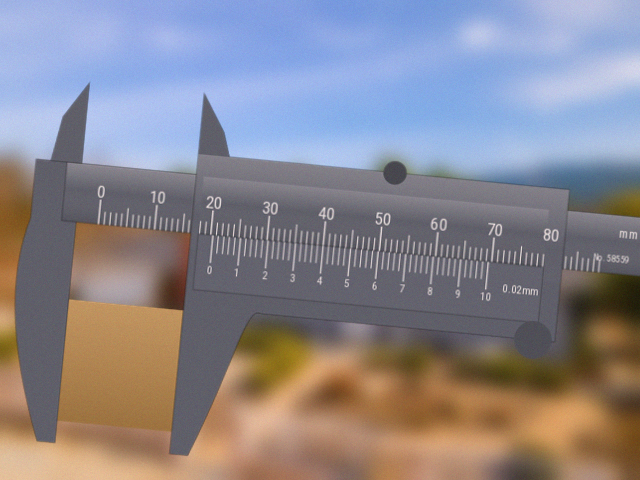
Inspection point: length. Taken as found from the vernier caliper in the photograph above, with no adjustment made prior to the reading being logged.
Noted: 20.4 mm
